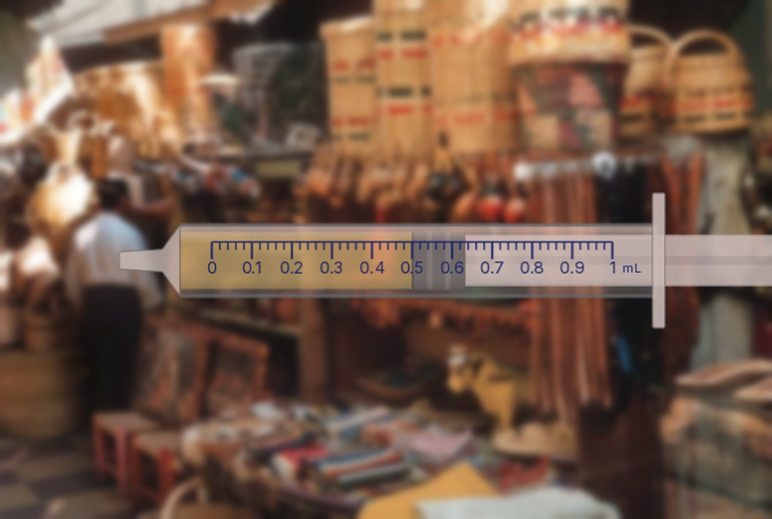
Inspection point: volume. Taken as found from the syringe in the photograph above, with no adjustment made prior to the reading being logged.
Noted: 0.5 mL
